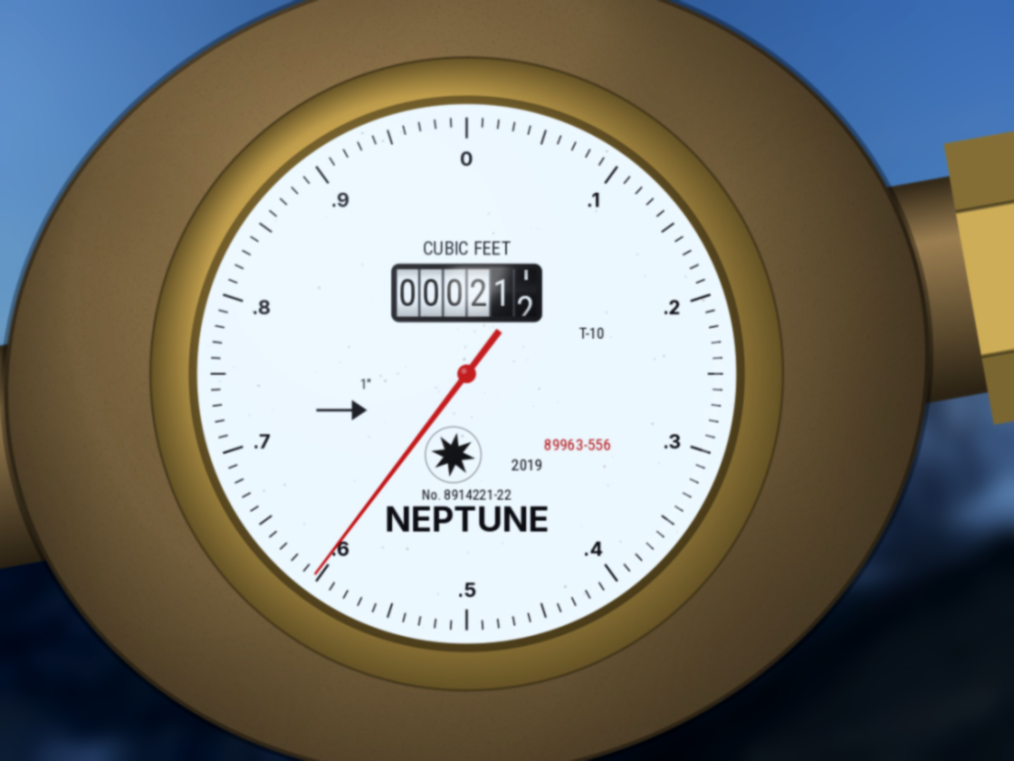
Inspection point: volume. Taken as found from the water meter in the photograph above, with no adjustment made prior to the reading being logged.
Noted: 211.60 ft³
